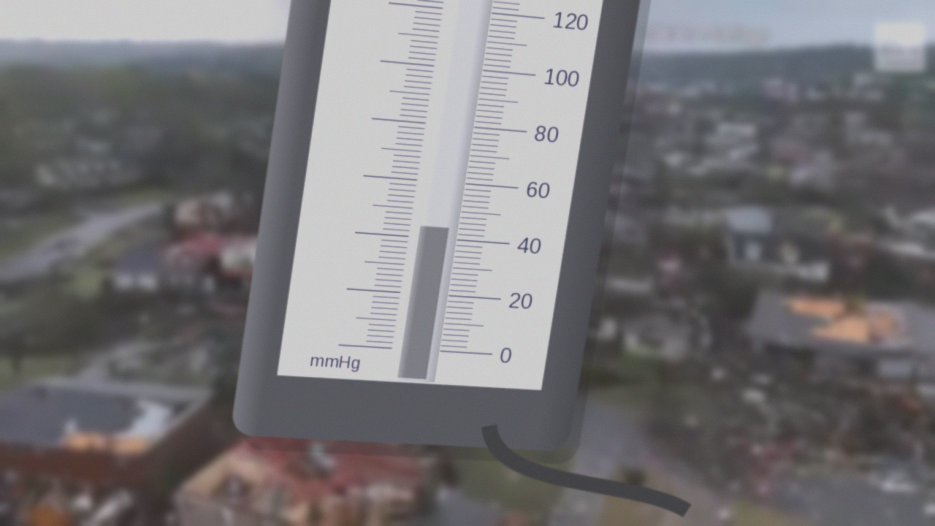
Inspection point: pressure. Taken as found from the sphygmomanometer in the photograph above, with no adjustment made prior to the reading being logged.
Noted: 44 mmHg
